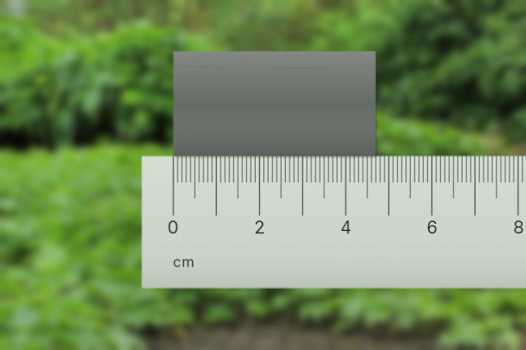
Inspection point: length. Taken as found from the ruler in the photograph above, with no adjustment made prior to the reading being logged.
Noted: 4.7 cm
